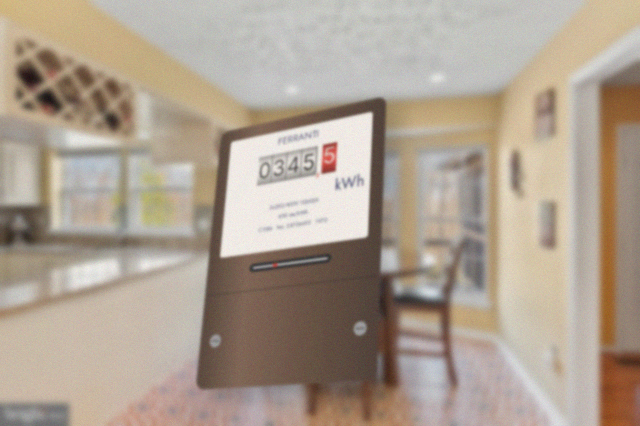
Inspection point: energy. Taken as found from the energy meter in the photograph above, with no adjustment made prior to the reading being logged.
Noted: 345.5 kWh
